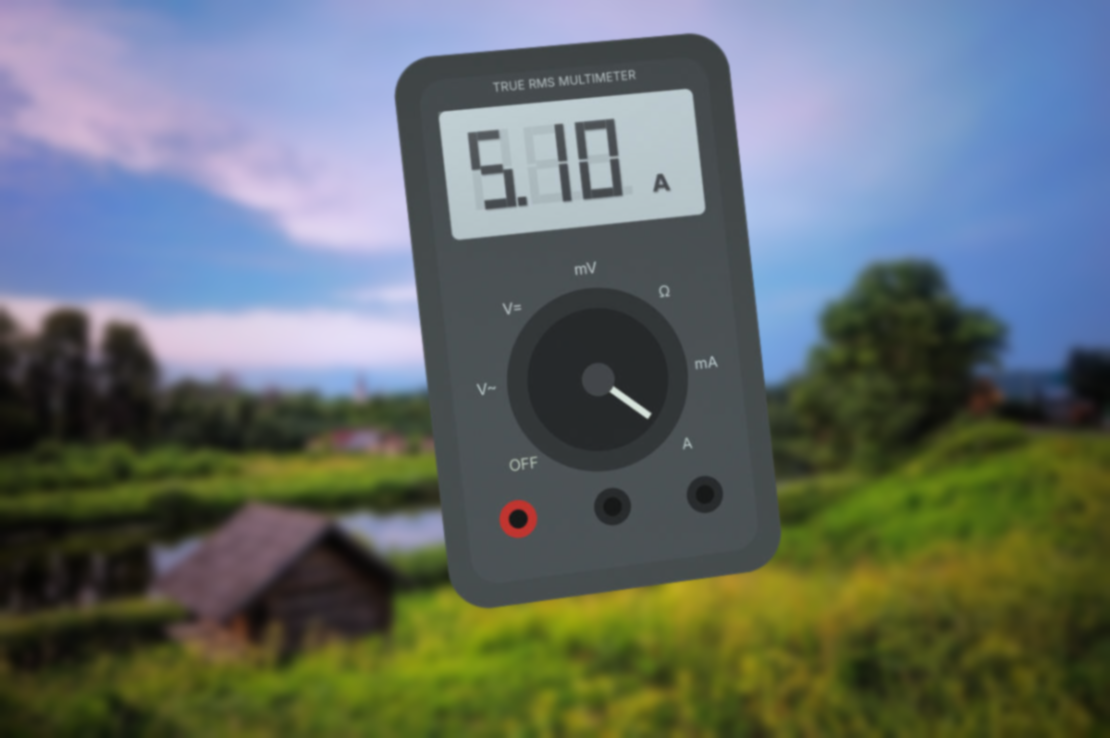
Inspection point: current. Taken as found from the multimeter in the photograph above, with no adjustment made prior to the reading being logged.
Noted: 5.10 A
